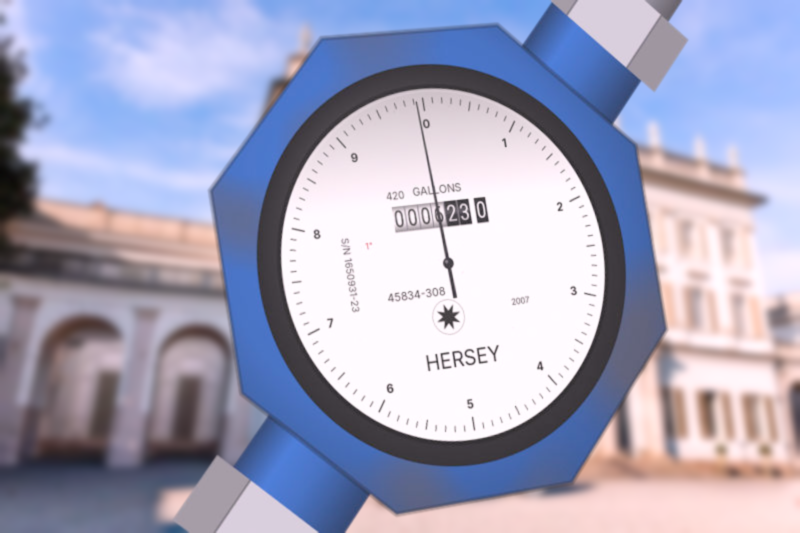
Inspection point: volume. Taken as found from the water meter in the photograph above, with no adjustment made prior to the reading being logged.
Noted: 6229.9 gal
